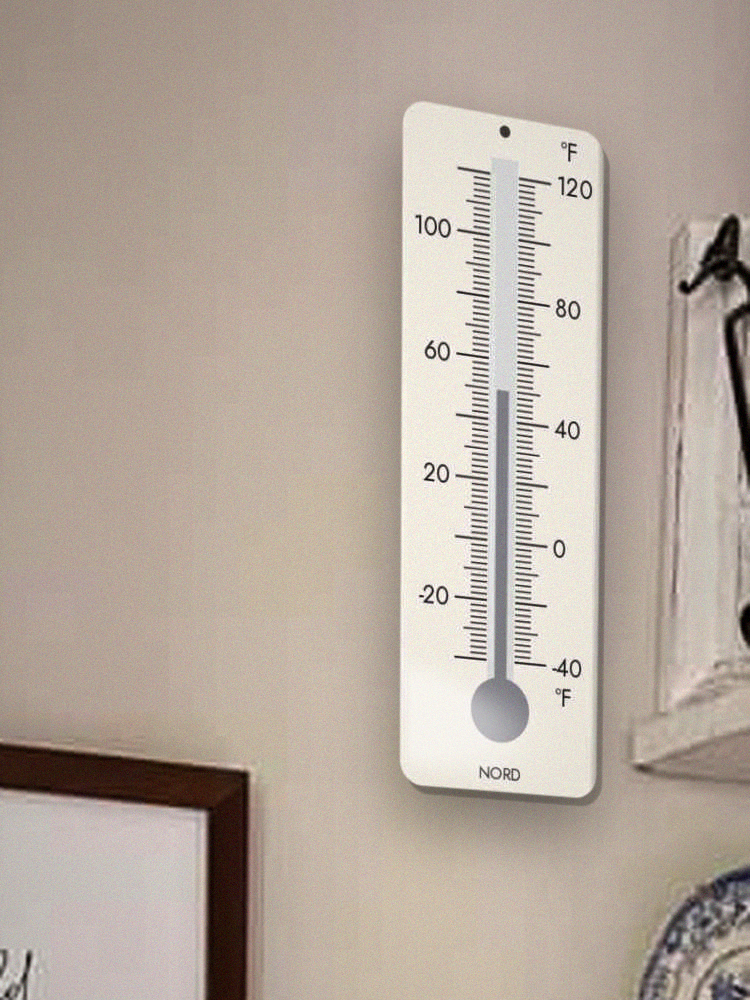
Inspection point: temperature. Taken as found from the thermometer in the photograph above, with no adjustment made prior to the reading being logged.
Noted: 50 °F
